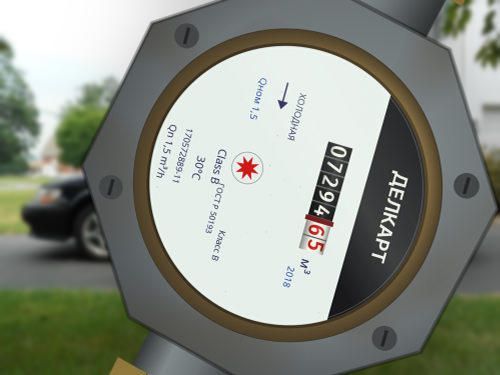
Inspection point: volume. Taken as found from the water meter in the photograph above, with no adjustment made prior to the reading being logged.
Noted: 7294.65 m³
